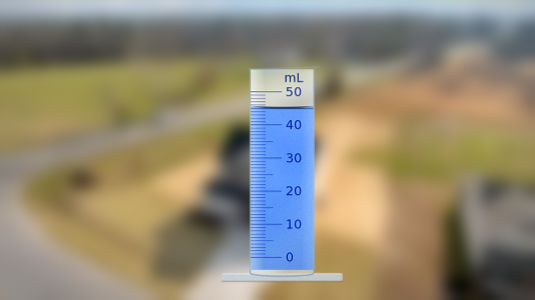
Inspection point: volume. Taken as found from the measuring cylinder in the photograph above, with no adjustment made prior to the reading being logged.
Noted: 45 mL
